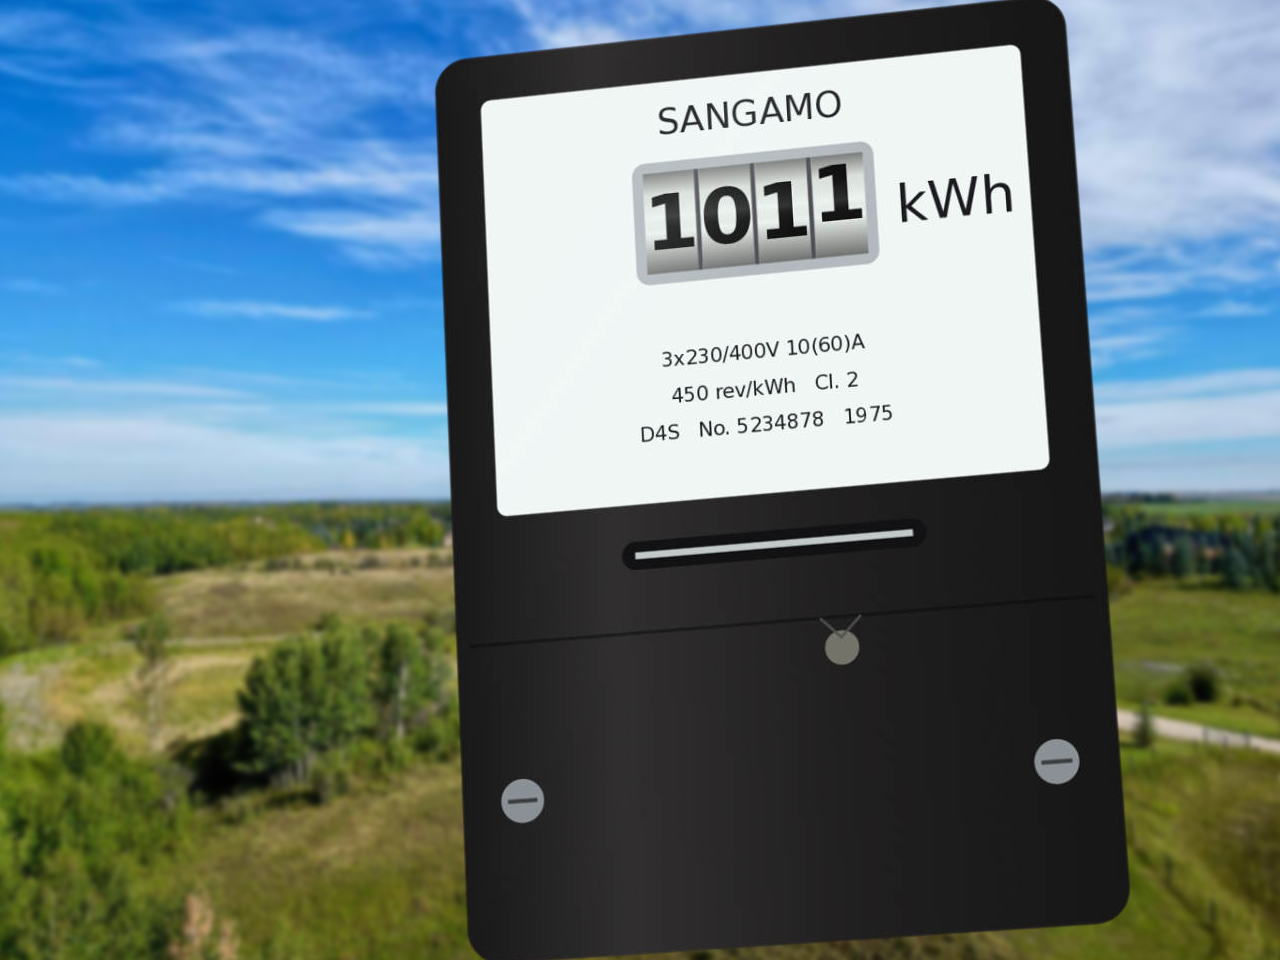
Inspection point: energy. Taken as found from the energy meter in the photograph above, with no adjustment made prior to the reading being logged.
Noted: 1011 kWh
